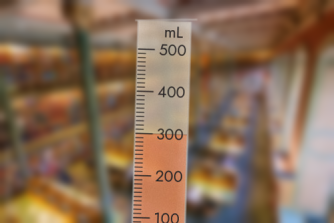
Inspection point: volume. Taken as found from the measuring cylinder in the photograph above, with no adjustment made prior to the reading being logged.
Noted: 300 mL
